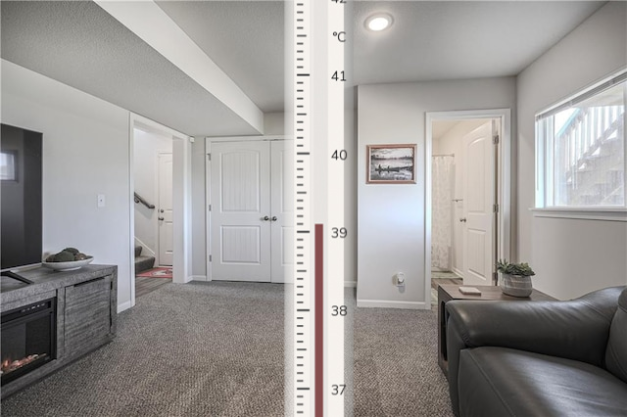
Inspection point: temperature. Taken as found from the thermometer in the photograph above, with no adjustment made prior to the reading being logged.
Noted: 39.1 °C
